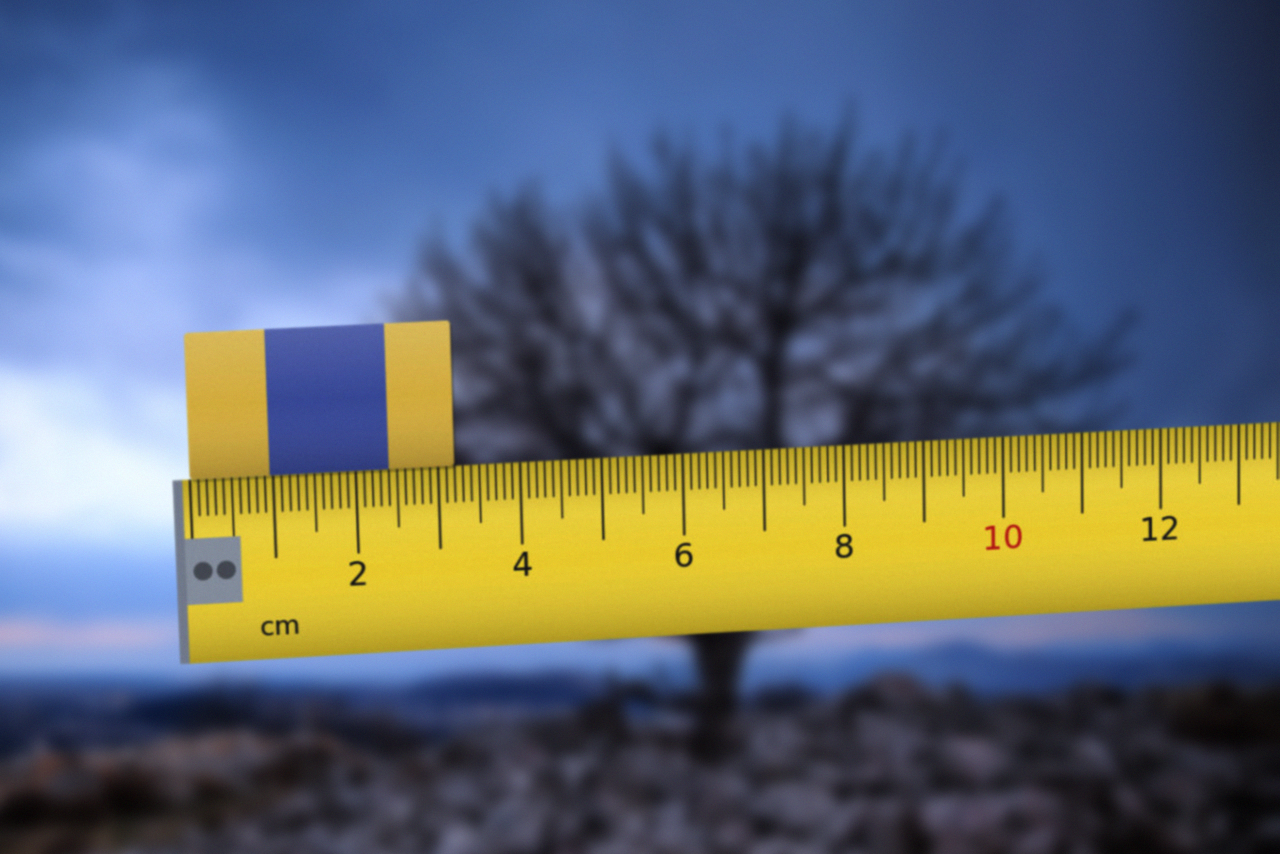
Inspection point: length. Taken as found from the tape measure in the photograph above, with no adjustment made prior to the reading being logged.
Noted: 3.2 cm
